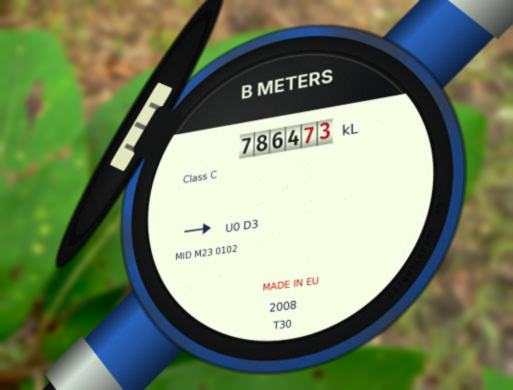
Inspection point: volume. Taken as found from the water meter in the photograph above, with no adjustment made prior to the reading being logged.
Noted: 7864.73 kL
